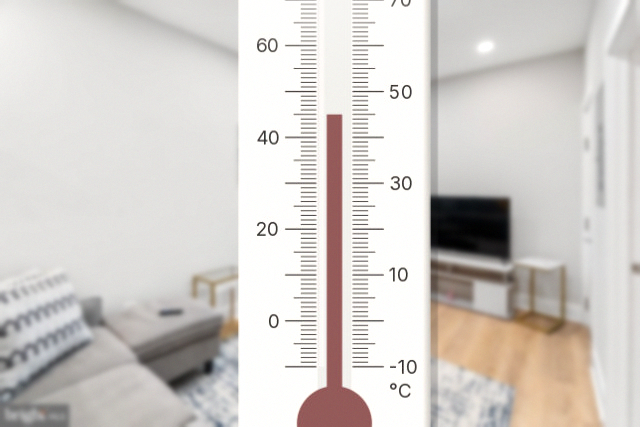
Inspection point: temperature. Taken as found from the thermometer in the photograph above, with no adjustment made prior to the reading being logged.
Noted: 45 °C
